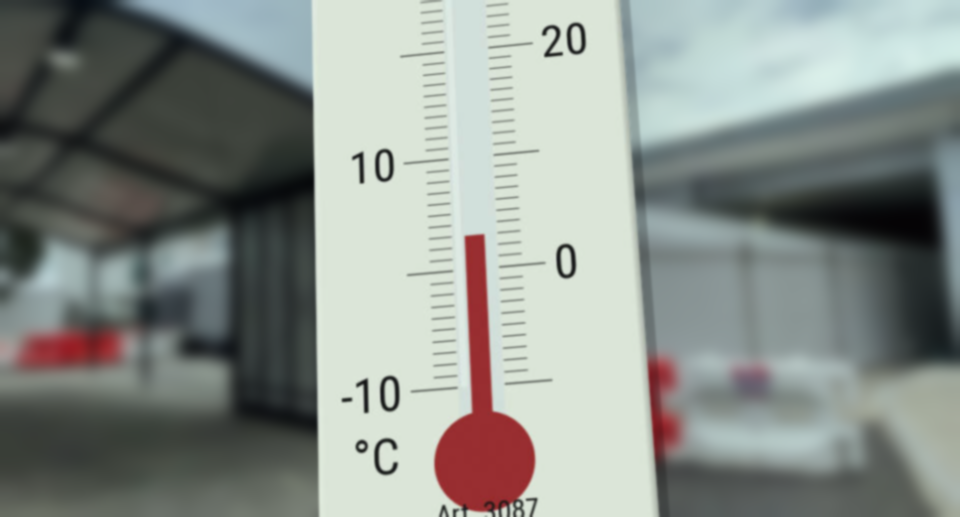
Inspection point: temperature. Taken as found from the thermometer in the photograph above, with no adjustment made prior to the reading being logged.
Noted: 3 °C
